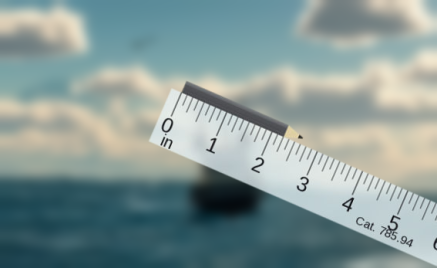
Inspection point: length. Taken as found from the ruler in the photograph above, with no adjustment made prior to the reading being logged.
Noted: 2.625 in
